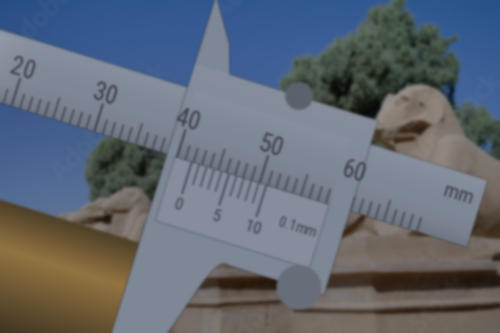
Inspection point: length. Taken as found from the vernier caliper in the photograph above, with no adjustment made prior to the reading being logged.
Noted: 41.8 mm
